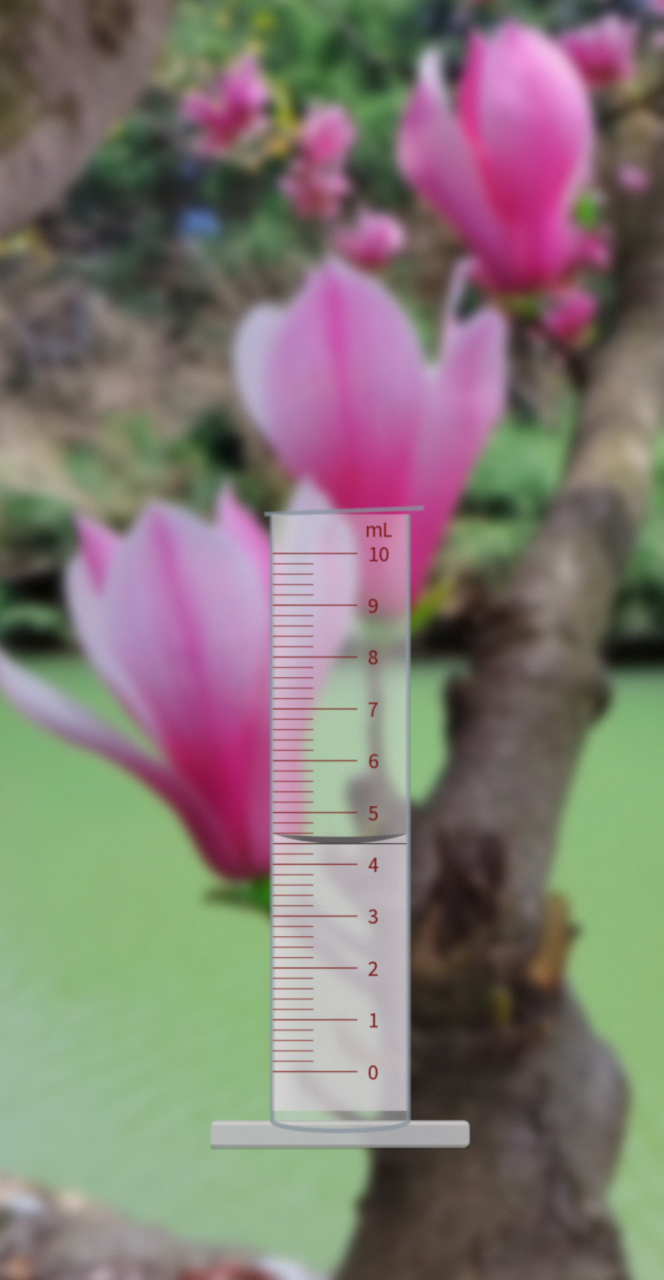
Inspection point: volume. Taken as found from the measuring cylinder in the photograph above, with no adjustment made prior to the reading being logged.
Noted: 4.4 mL
